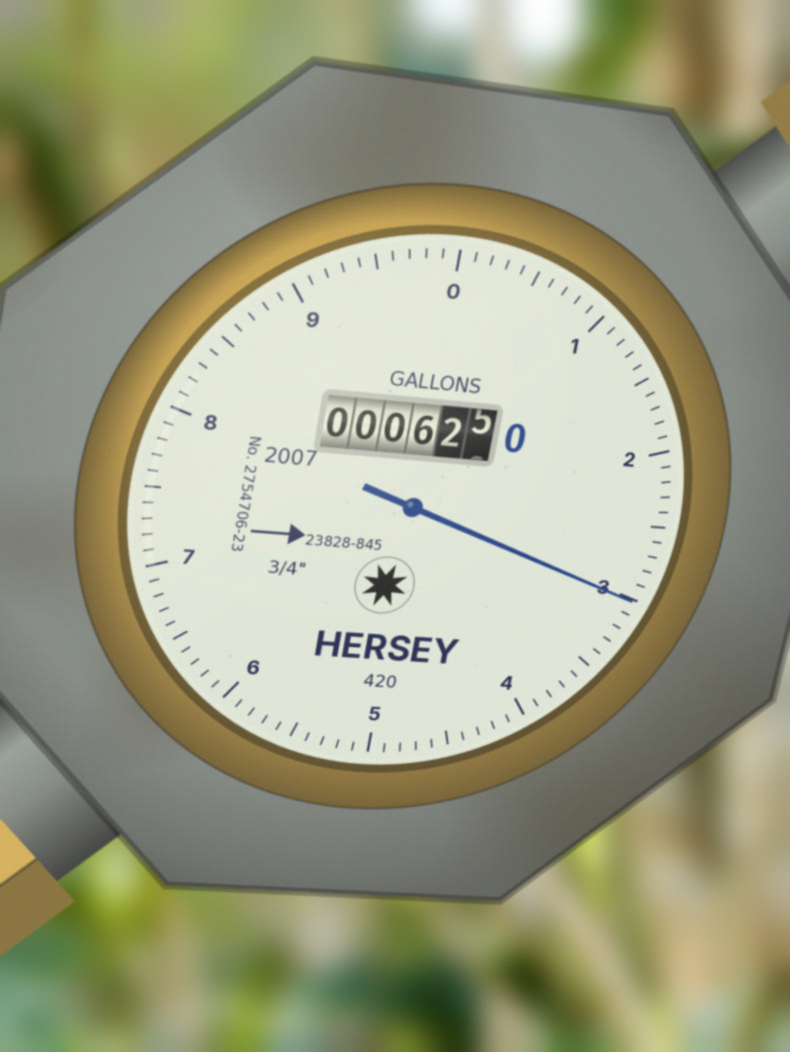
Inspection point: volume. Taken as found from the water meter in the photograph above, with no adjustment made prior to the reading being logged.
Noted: 6253.0 gal
